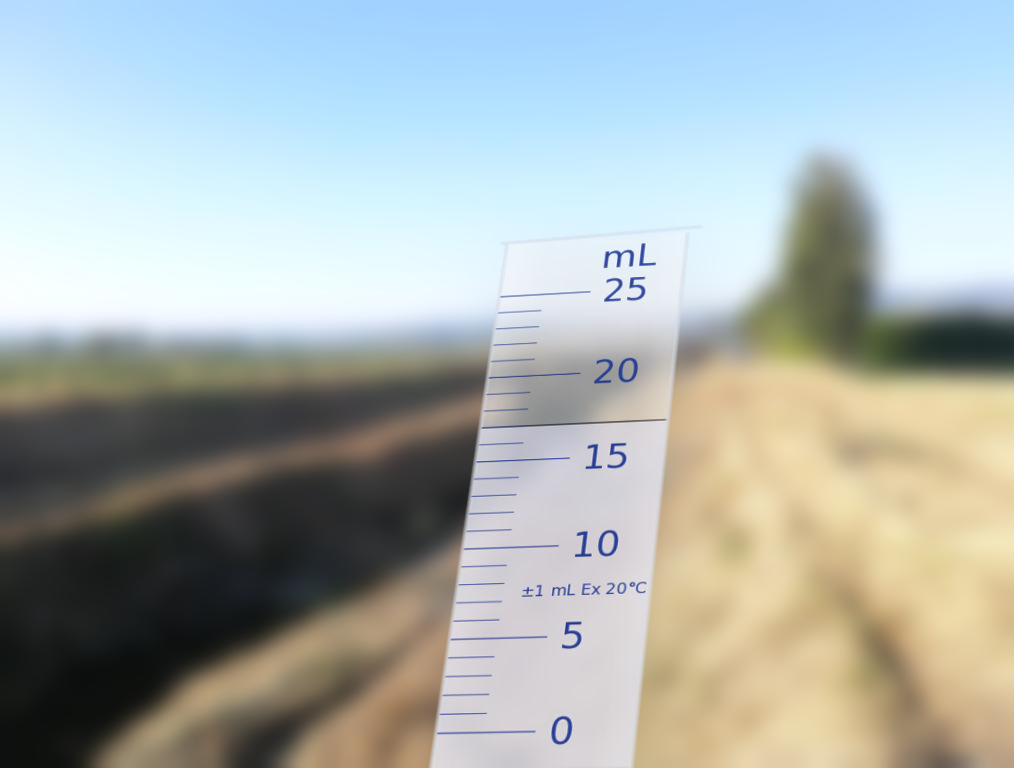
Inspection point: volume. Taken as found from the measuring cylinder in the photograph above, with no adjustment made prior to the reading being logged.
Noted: 17 mL
